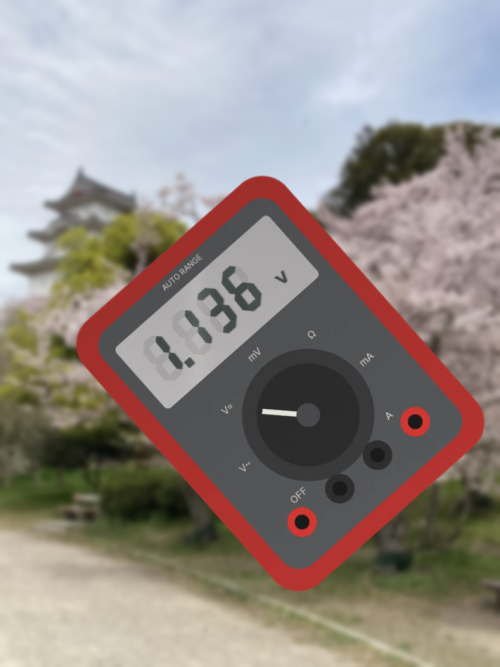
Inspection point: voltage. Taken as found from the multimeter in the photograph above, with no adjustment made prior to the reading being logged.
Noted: 1.136 V
